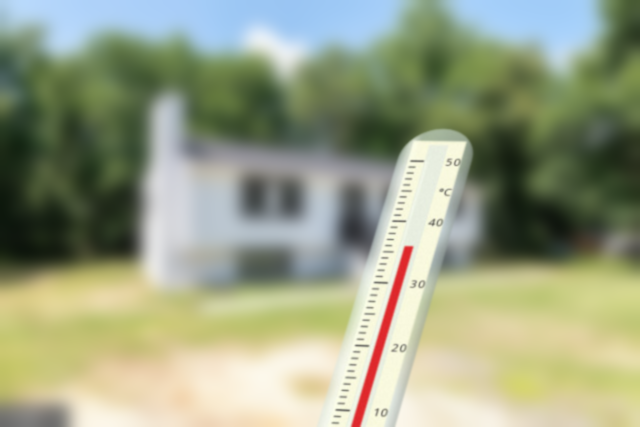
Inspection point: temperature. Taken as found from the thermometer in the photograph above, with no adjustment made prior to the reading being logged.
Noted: 36 °C
